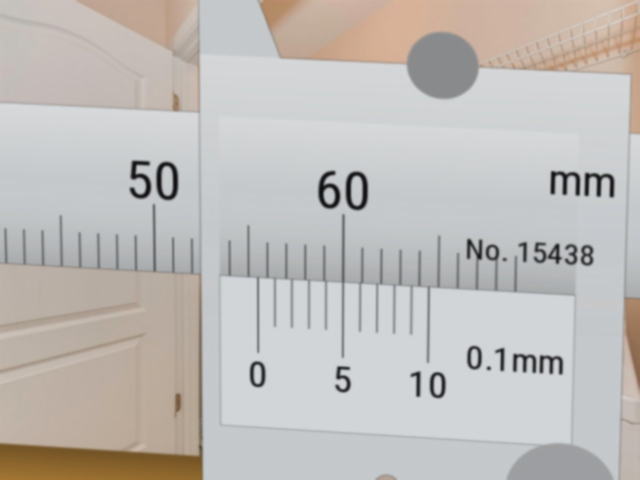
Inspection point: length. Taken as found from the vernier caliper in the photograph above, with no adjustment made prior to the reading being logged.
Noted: 55.5 mm
